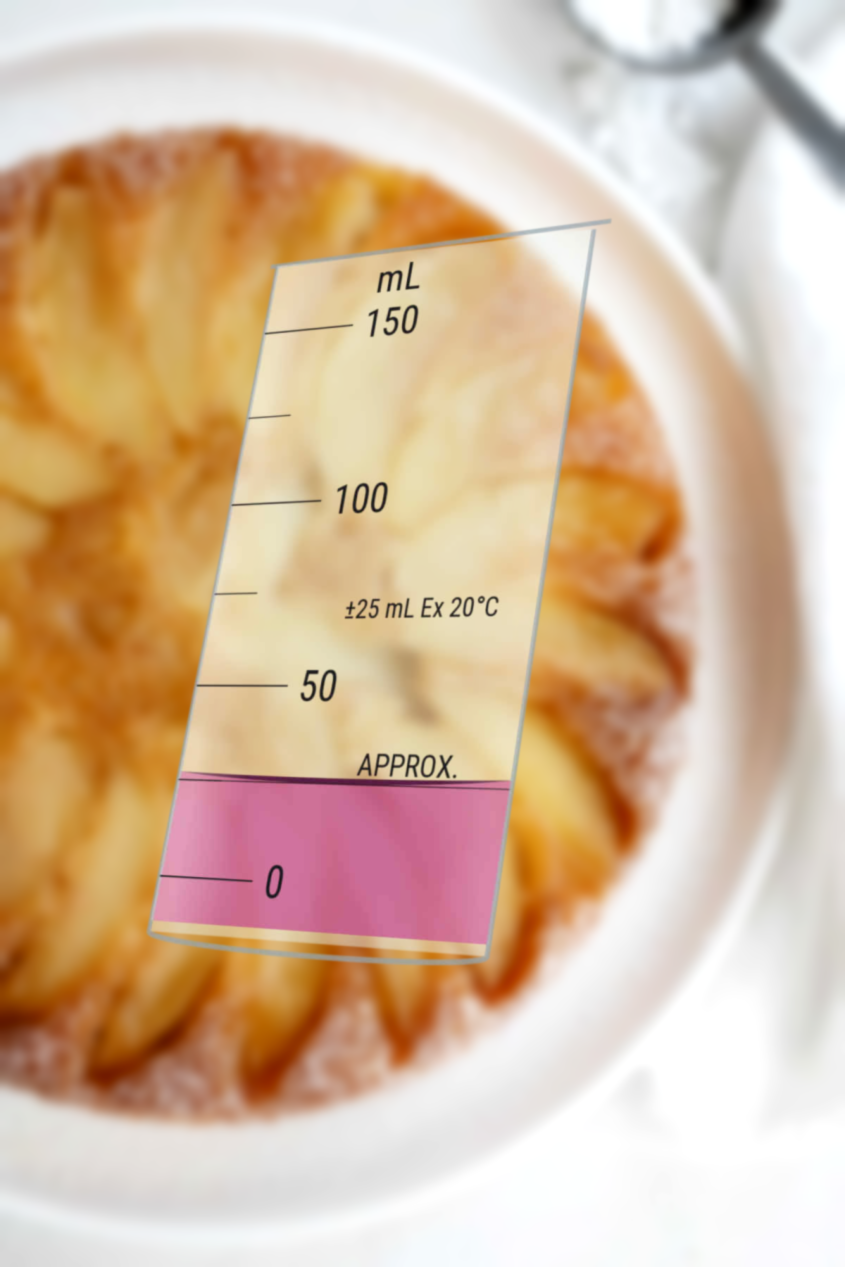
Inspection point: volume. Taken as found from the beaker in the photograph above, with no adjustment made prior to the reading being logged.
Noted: 25 mL
